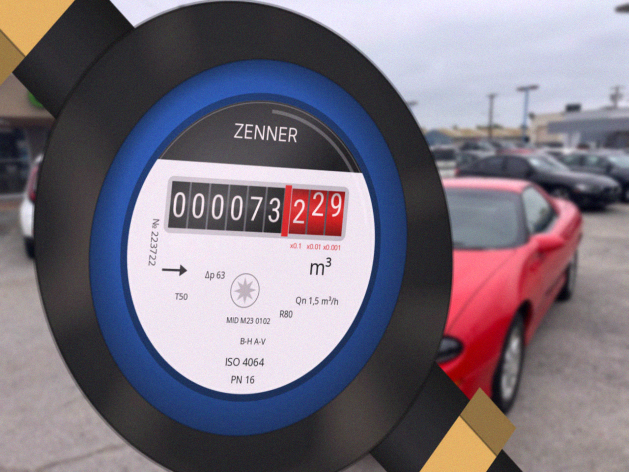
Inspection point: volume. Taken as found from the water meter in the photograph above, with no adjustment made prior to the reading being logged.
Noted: 73.229 m³
